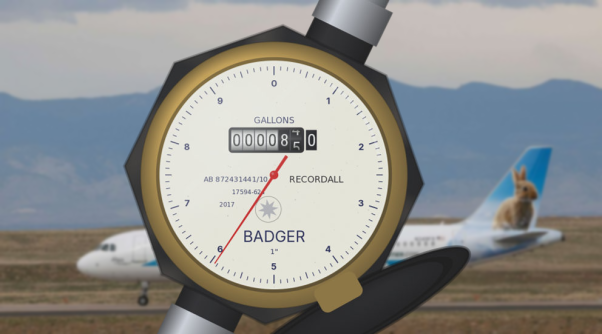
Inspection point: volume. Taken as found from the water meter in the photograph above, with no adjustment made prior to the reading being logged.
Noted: 845.9 gal
